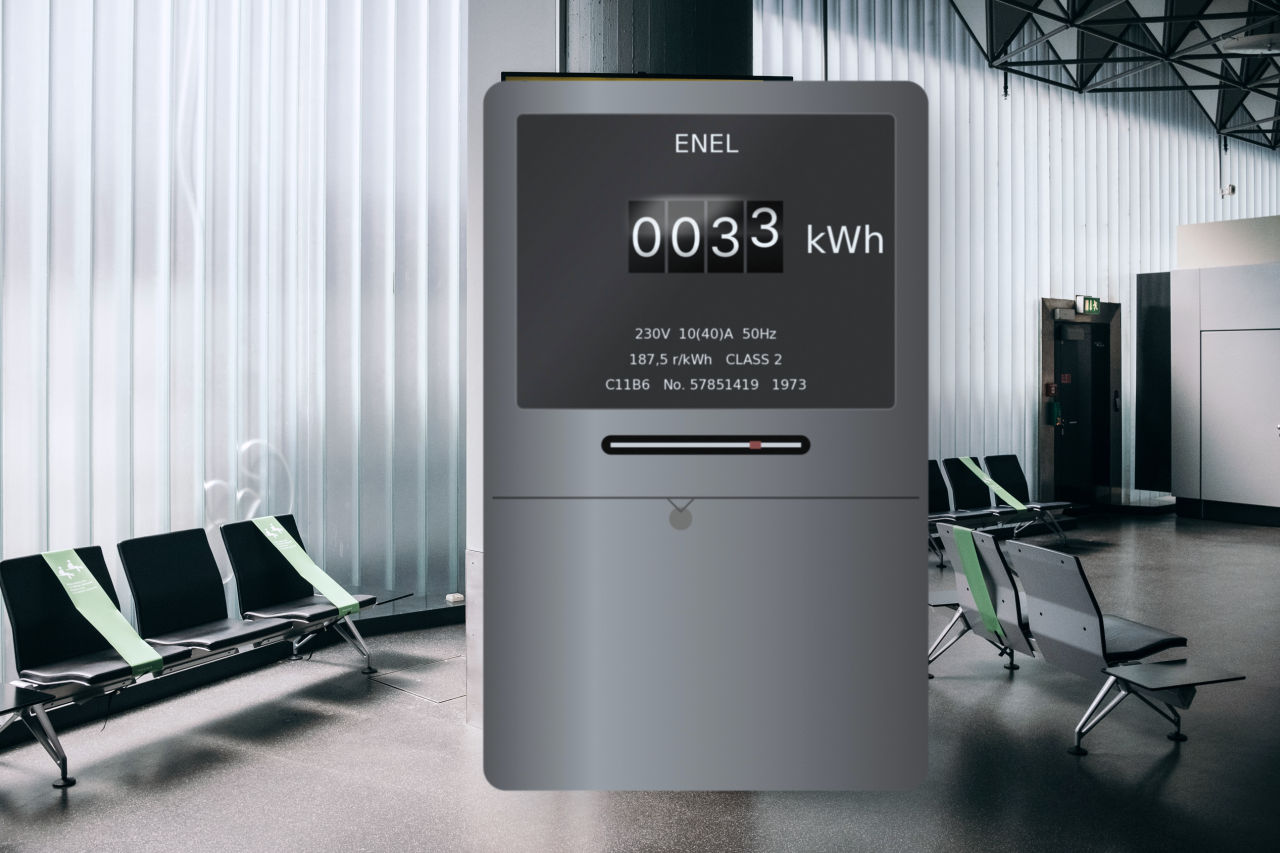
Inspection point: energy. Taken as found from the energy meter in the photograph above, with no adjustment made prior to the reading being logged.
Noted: 33 kWh
